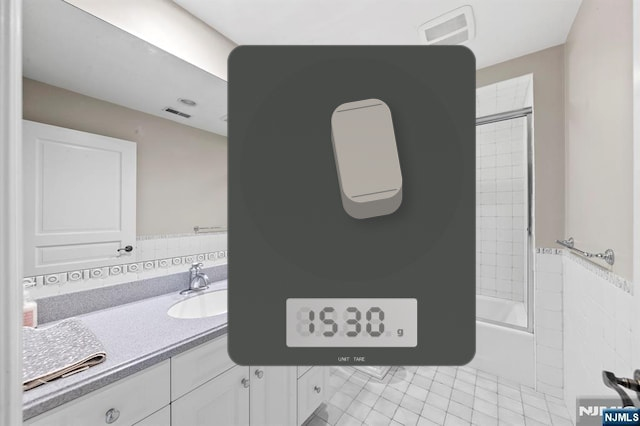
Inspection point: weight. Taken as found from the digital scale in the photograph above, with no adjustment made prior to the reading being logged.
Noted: 1530 g
